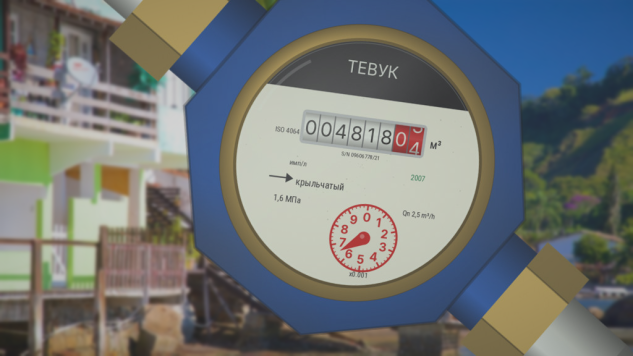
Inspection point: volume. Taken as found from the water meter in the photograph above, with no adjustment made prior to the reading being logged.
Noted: 4818.036 m³
